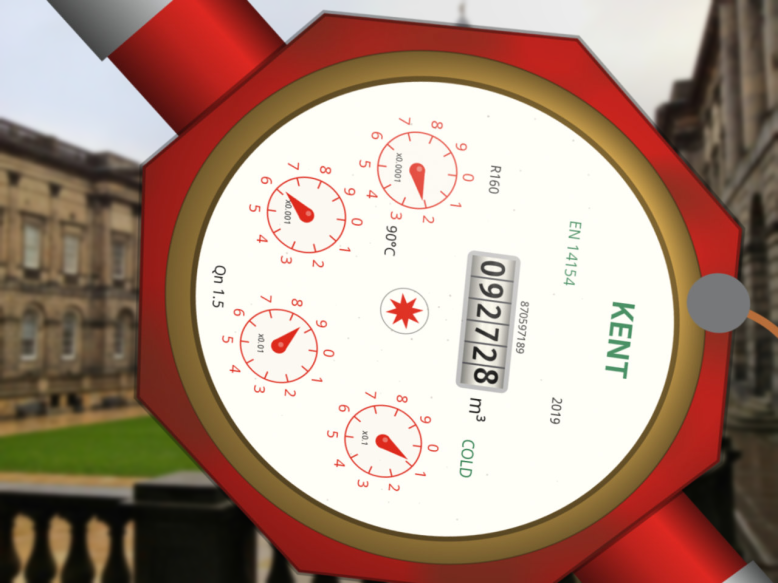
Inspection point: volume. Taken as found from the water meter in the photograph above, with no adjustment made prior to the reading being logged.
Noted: 92728.0862 m³
